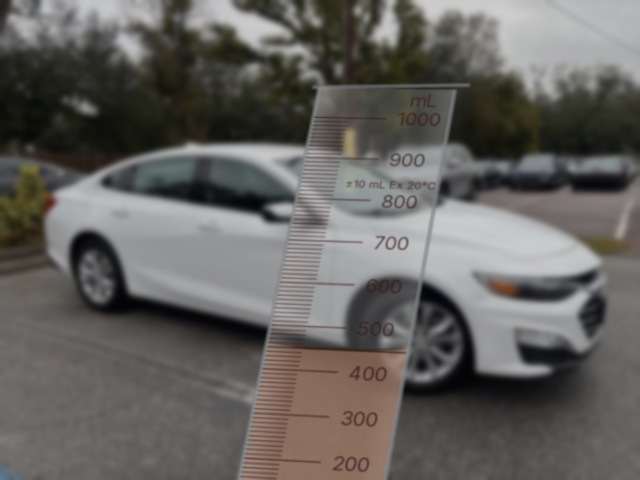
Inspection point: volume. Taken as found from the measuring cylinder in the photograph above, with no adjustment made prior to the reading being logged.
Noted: 450 mL
